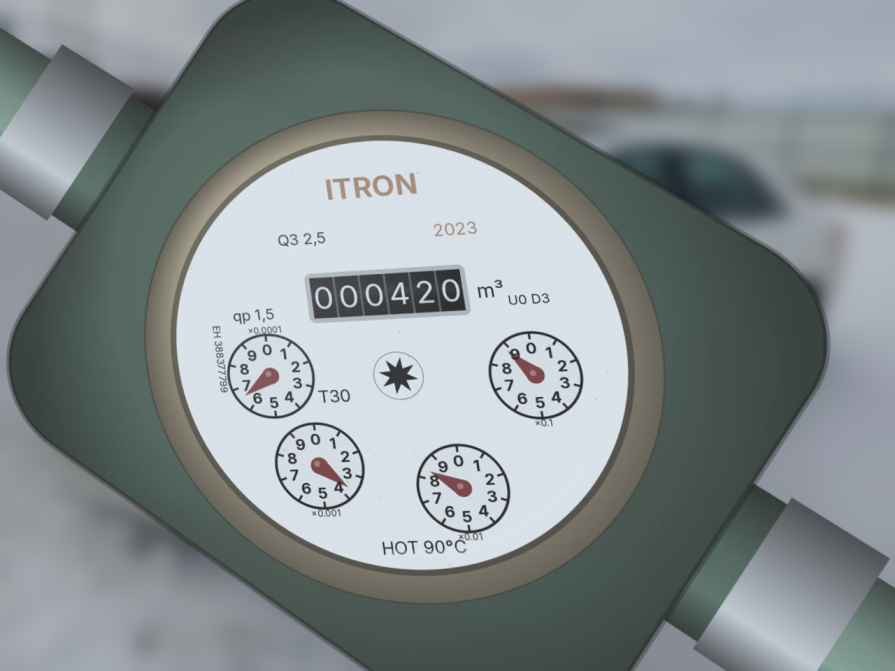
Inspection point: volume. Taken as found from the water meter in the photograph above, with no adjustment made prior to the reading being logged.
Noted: 420.8836 m³
